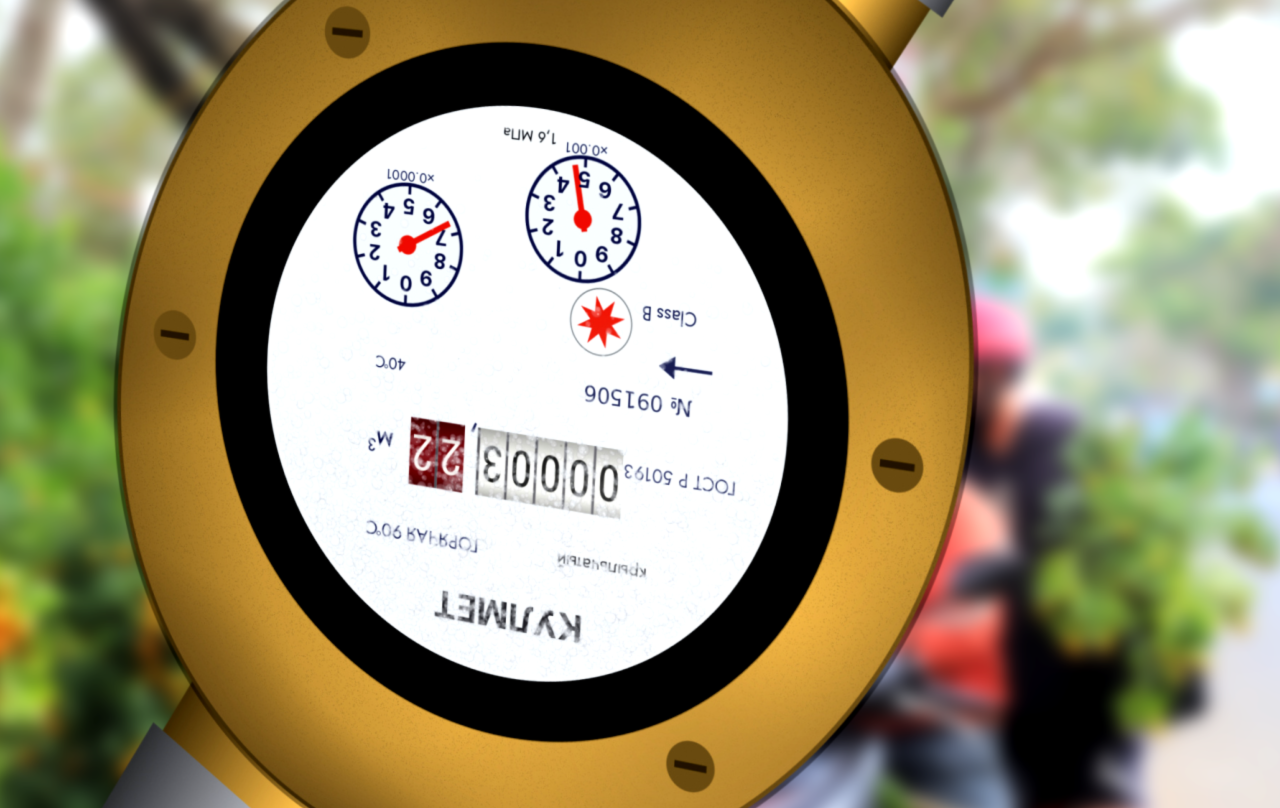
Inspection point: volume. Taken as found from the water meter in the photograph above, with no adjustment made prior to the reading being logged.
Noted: 3.2246 m³
